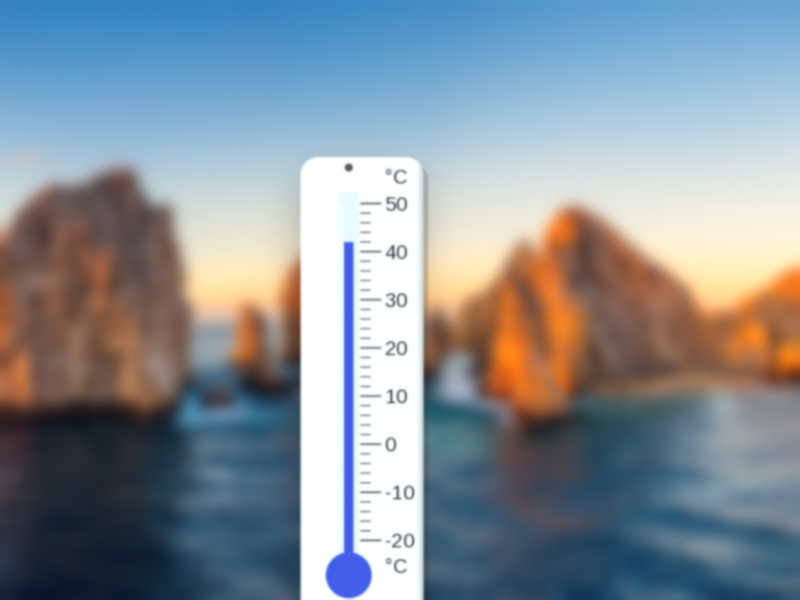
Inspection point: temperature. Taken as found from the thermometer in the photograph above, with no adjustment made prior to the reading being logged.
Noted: 42 °C
